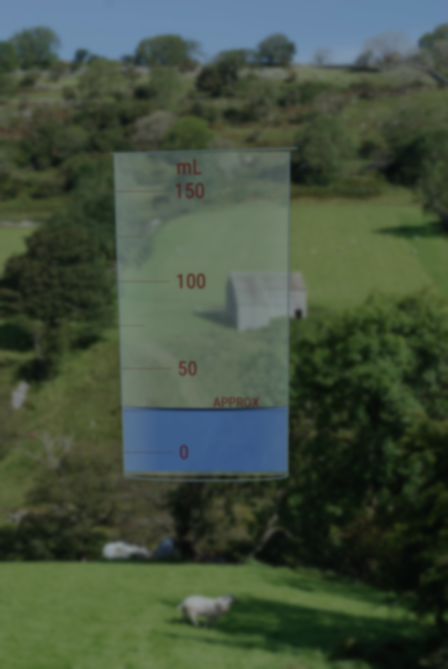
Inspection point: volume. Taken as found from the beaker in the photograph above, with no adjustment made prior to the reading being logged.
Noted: 25 mL
